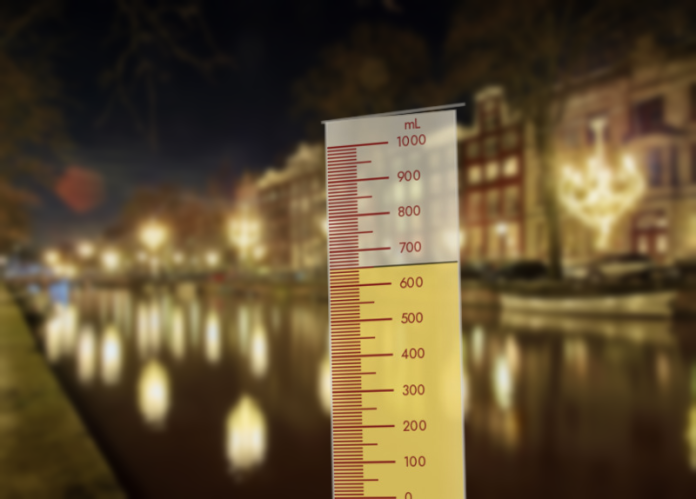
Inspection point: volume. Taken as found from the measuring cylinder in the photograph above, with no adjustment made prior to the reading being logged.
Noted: 650 mL
